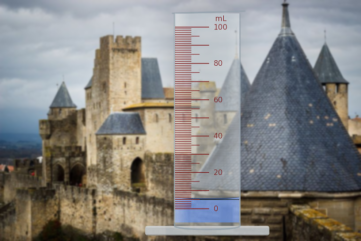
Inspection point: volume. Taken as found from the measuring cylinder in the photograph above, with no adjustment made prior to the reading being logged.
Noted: 5 mL
